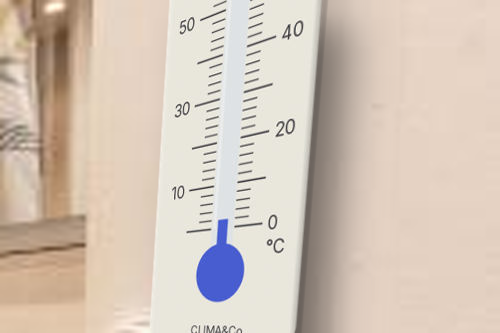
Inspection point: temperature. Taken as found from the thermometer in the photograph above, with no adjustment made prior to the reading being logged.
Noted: 2 °C
